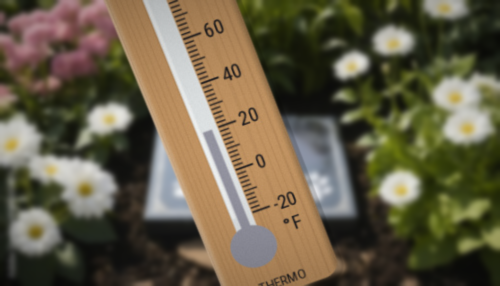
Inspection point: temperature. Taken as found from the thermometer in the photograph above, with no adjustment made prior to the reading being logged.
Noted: 20 °F
